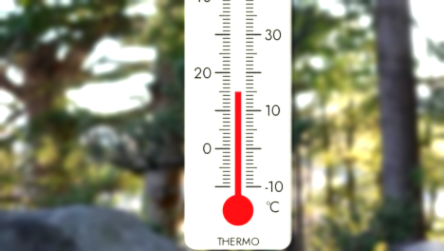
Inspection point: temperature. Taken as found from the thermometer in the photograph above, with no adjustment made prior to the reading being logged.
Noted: 15 °C
